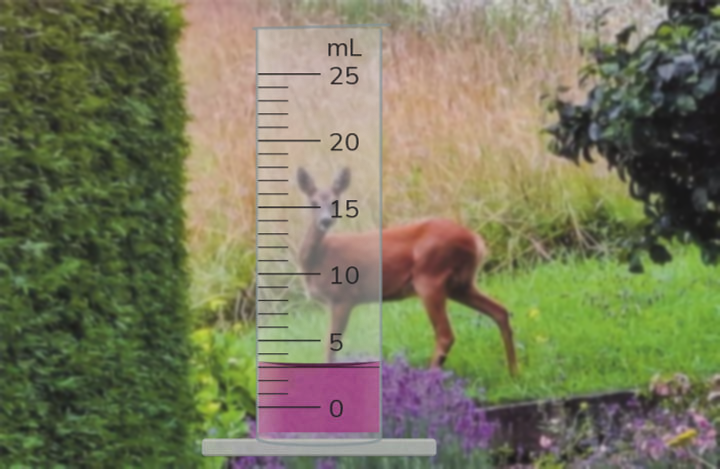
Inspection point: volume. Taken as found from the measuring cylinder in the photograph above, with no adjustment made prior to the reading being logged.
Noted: 3 mL
